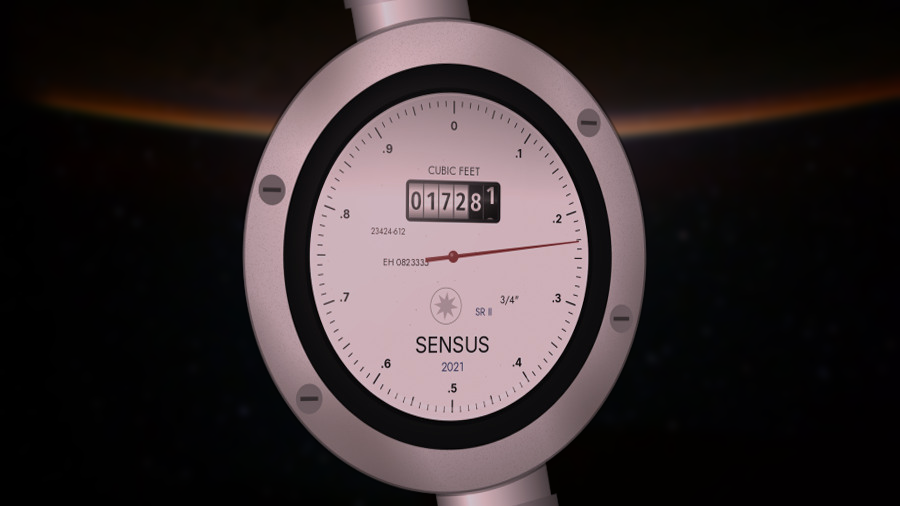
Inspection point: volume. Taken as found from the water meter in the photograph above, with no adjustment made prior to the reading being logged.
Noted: 17281.23 ft³
